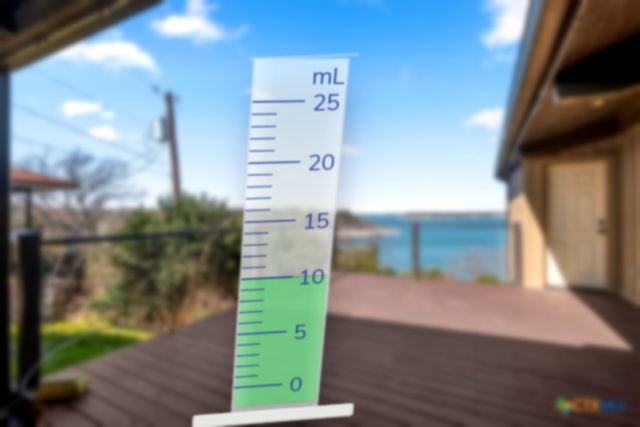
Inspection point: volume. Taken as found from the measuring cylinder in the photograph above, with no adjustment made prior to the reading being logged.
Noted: 10 mL
